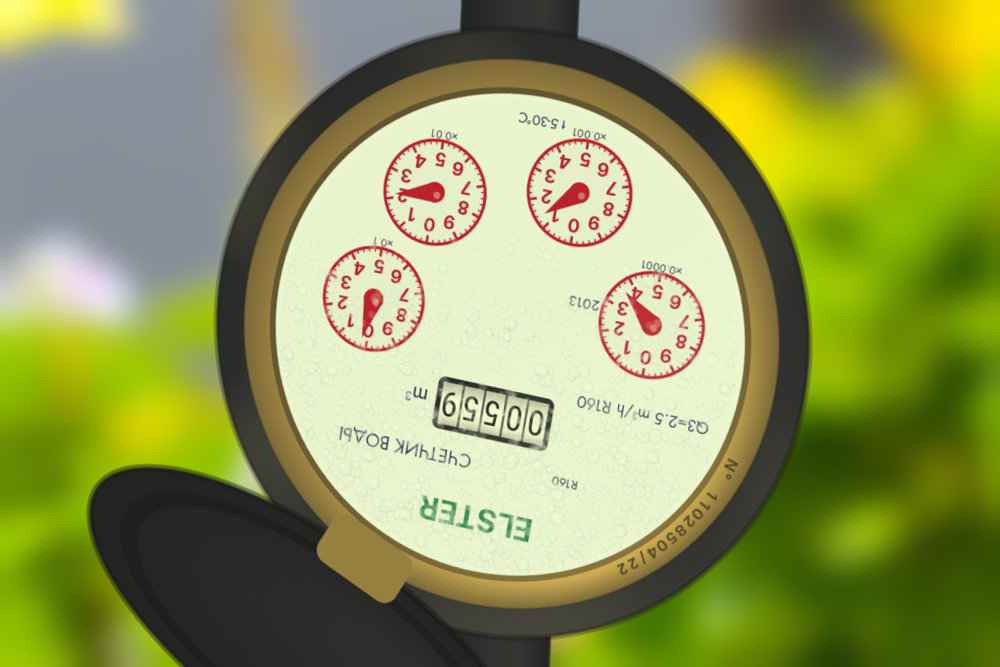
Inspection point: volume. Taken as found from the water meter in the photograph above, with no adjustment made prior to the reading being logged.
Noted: 559.0213 m³
